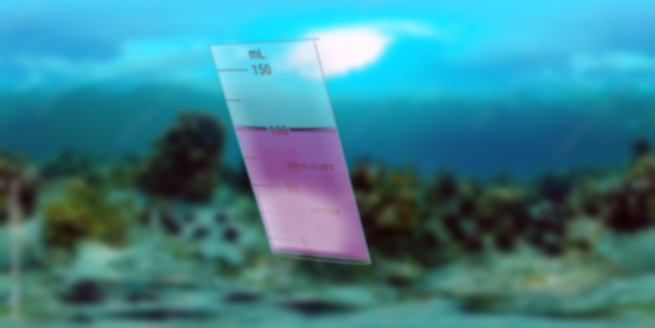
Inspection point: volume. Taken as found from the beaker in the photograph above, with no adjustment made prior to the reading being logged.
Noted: 100 mL
